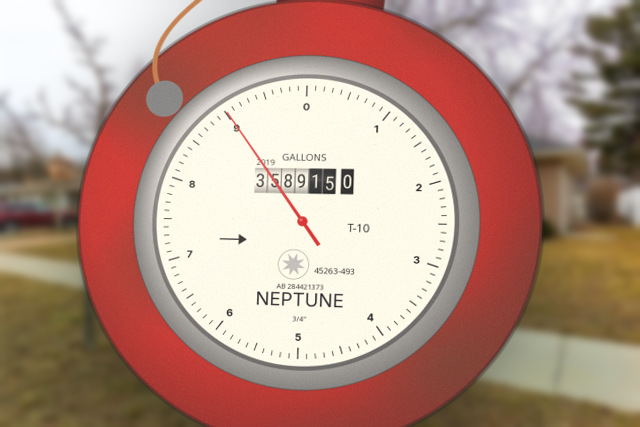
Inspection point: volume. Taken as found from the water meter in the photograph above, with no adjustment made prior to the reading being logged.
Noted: 3589149.0 gal
